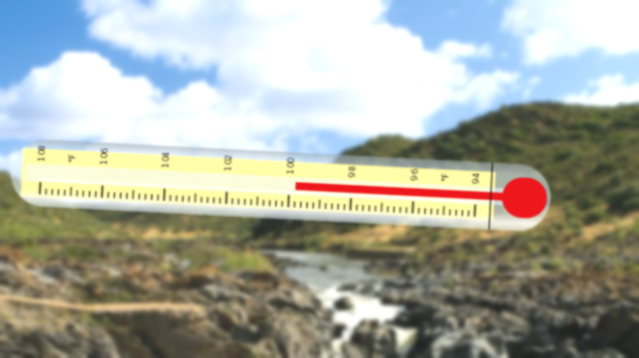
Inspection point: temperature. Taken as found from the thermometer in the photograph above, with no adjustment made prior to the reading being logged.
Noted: 99.8 °F
